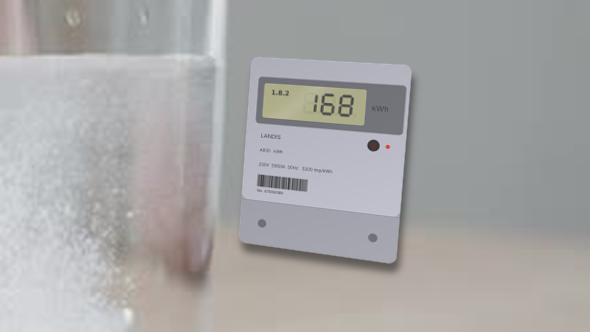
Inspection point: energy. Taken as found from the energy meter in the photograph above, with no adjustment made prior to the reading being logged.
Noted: 168 kWh
